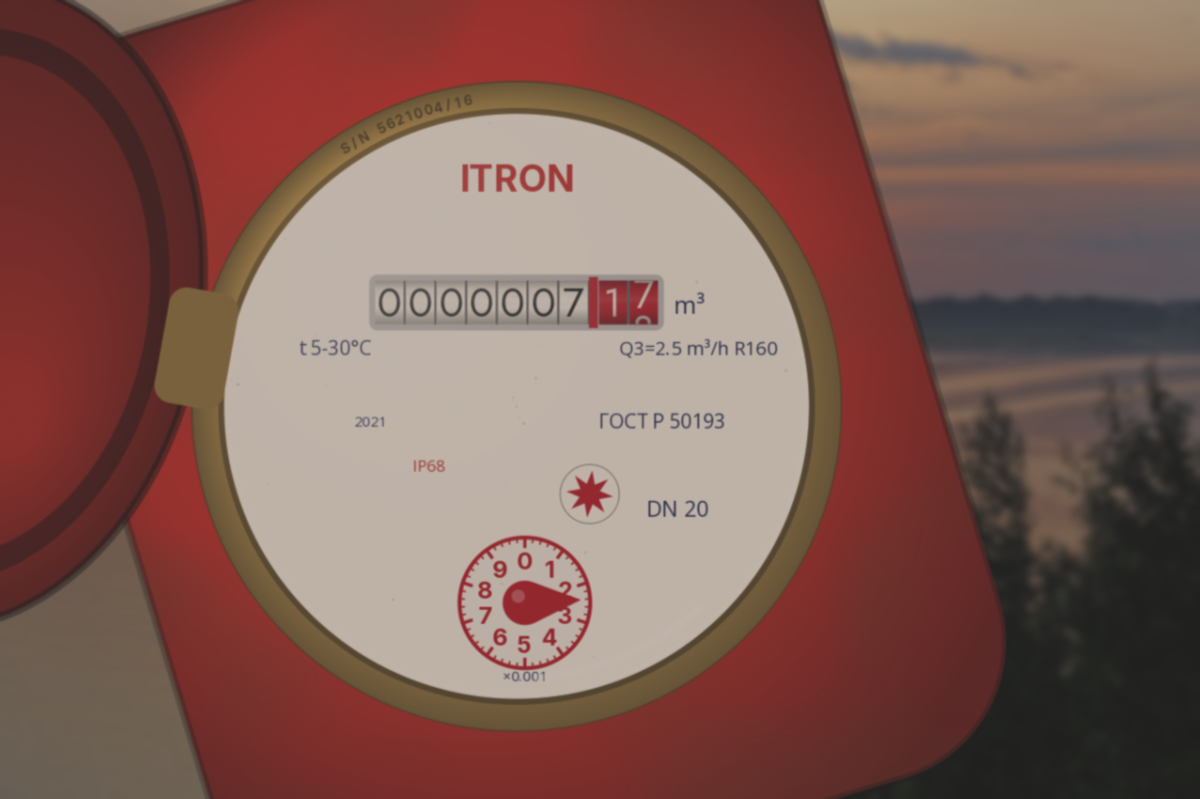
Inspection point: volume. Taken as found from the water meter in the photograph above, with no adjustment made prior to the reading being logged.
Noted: 7.172 m³
